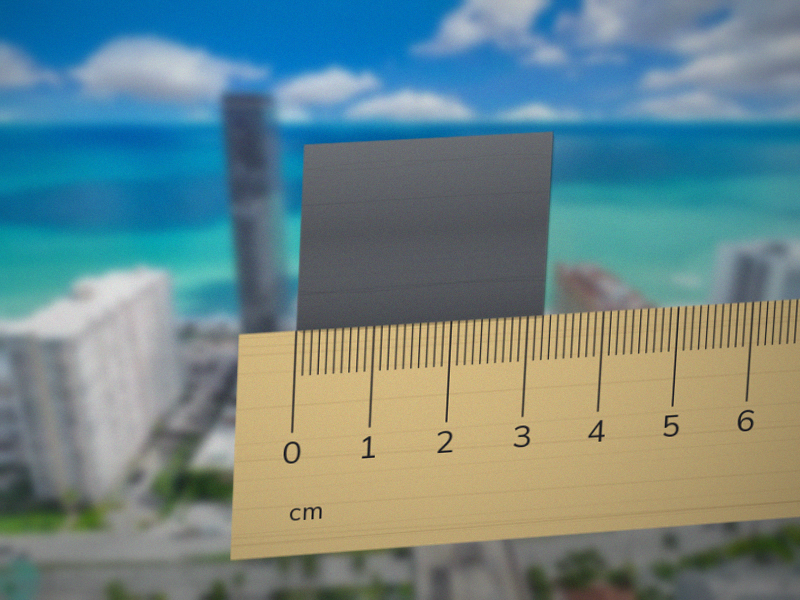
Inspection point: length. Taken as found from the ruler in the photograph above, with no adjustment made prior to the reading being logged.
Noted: 3.2 cm
